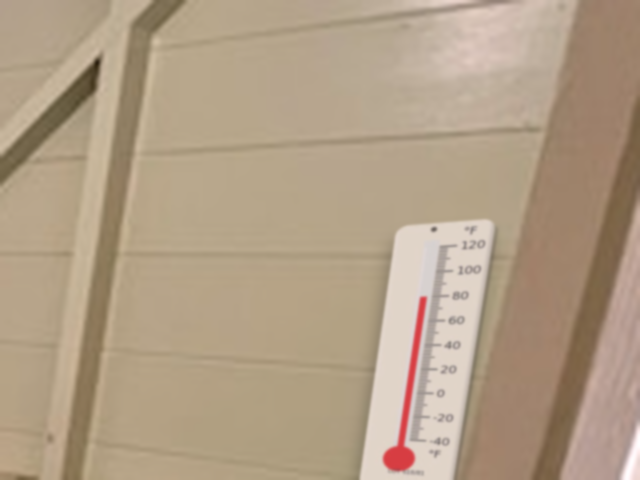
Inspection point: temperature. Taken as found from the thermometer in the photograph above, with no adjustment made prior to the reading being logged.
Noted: 80 °F
